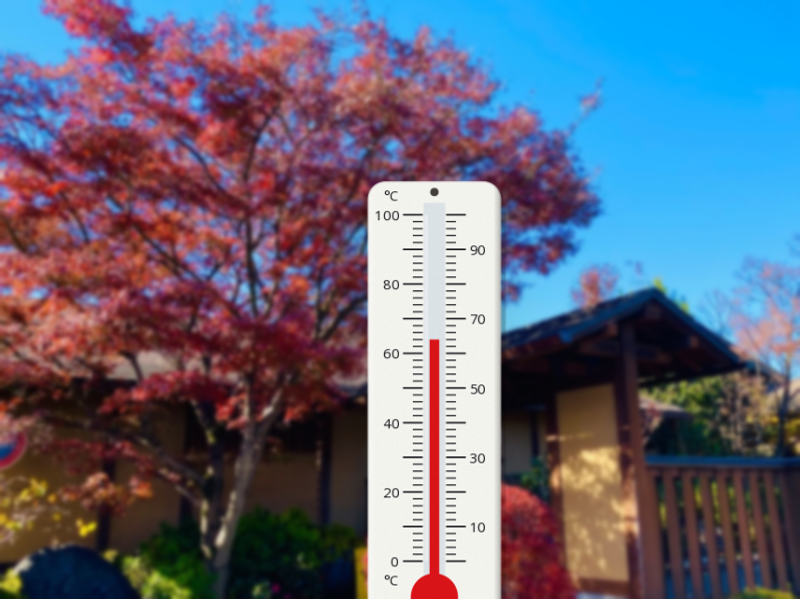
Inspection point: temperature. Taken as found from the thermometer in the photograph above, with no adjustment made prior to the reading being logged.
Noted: 64 °C
